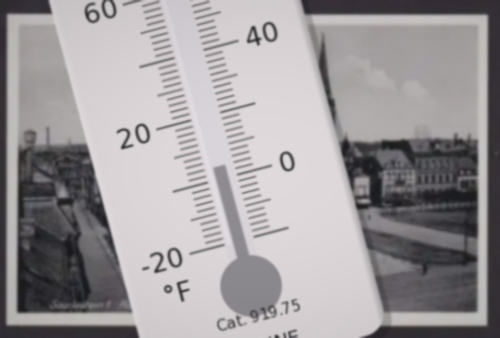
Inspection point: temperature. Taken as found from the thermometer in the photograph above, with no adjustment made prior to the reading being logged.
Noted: 4 °F
